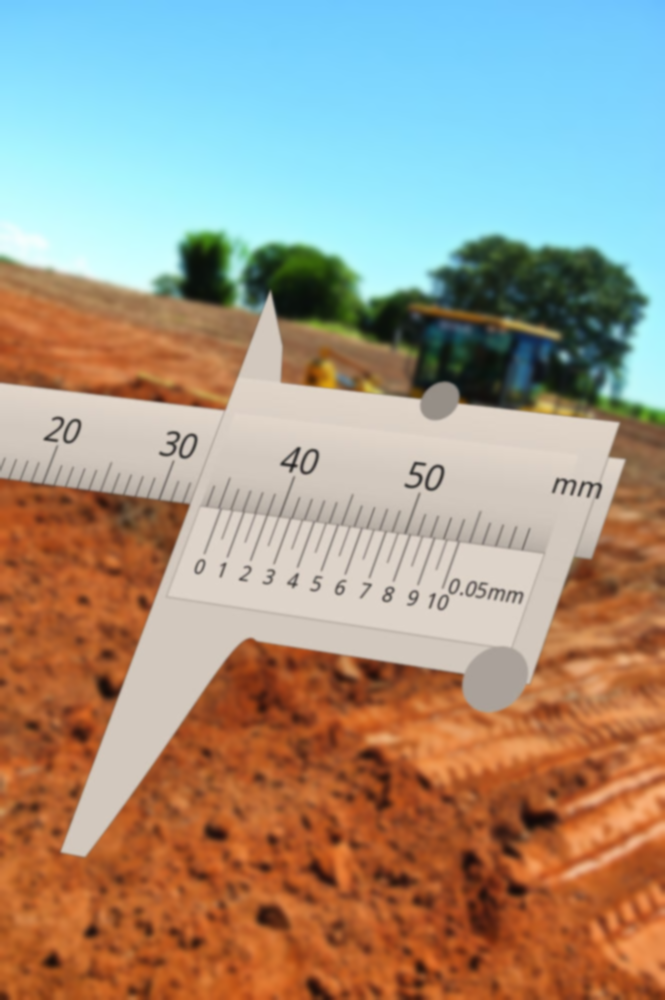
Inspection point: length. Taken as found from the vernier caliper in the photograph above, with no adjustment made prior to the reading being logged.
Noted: 35.2 mm
